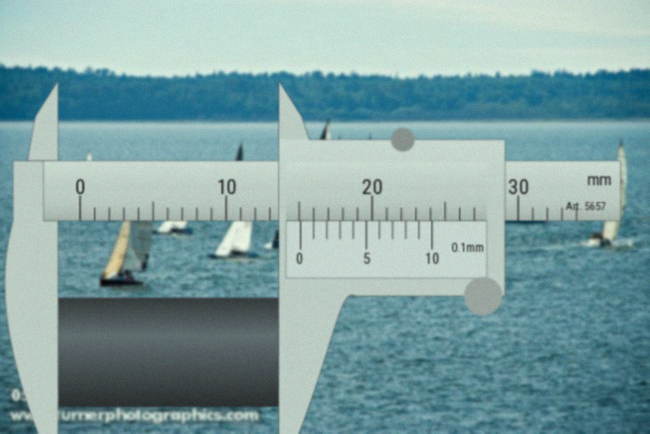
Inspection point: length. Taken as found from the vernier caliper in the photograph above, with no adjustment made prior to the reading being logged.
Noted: 15.1 mm
